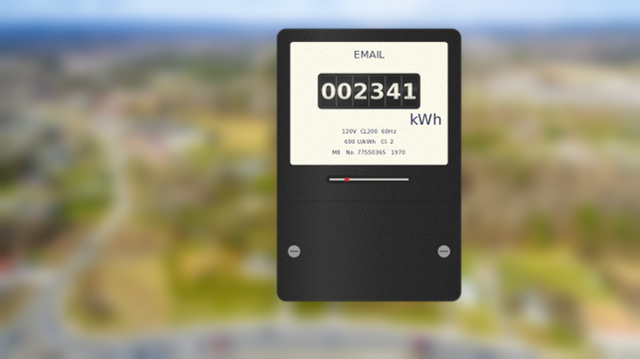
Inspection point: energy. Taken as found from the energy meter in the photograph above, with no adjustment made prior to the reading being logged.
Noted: 2341 kWh
